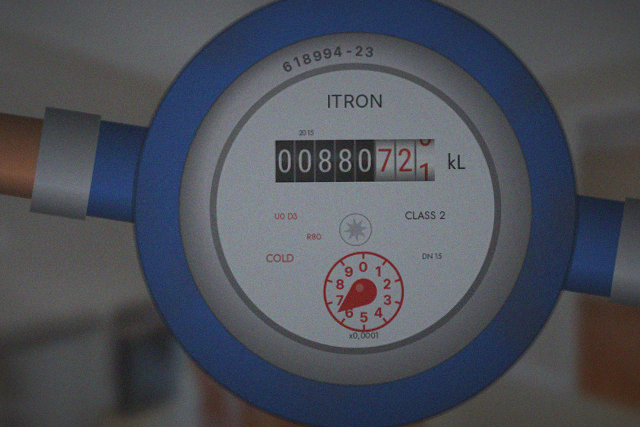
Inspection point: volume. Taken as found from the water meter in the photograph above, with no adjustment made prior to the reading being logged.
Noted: 880.7206 kL
